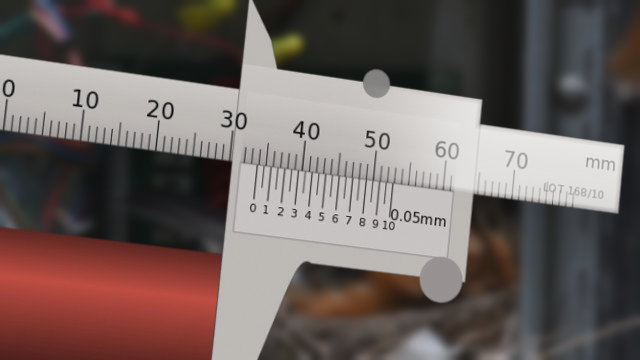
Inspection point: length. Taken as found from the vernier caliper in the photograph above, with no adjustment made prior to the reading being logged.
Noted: 33.8 mm
